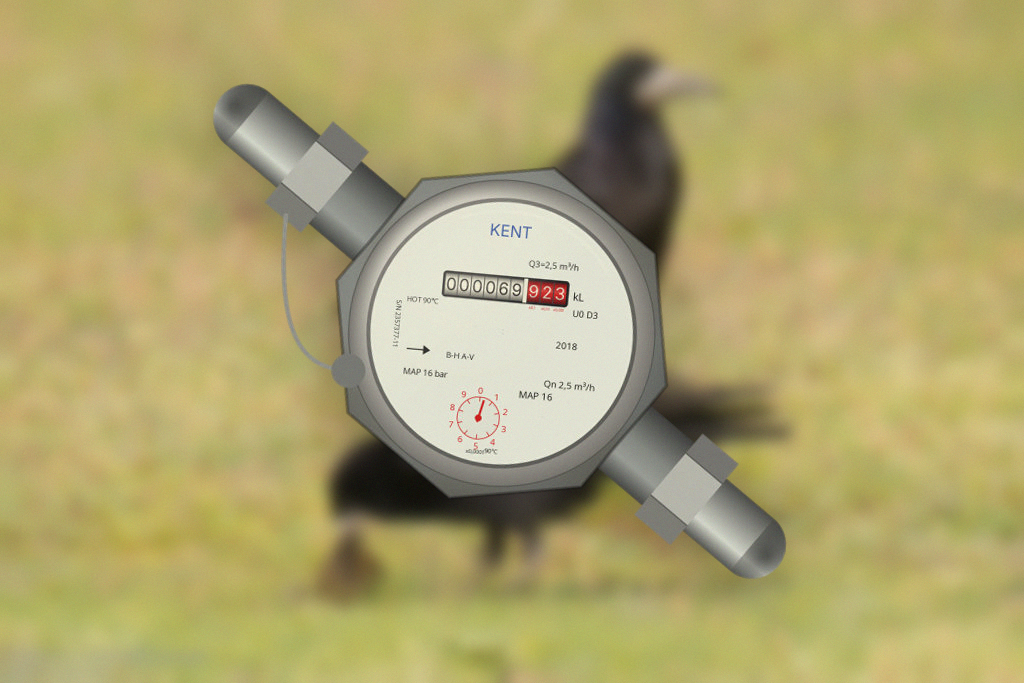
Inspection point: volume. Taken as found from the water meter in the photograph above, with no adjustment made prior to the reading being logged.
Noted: 69.9230 kL
